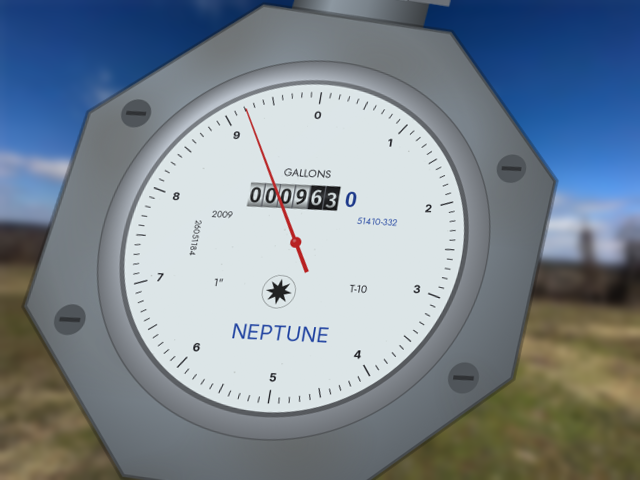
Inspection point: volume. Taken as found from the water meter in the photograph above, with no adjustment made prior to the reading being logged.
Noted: 9629.2 gal
